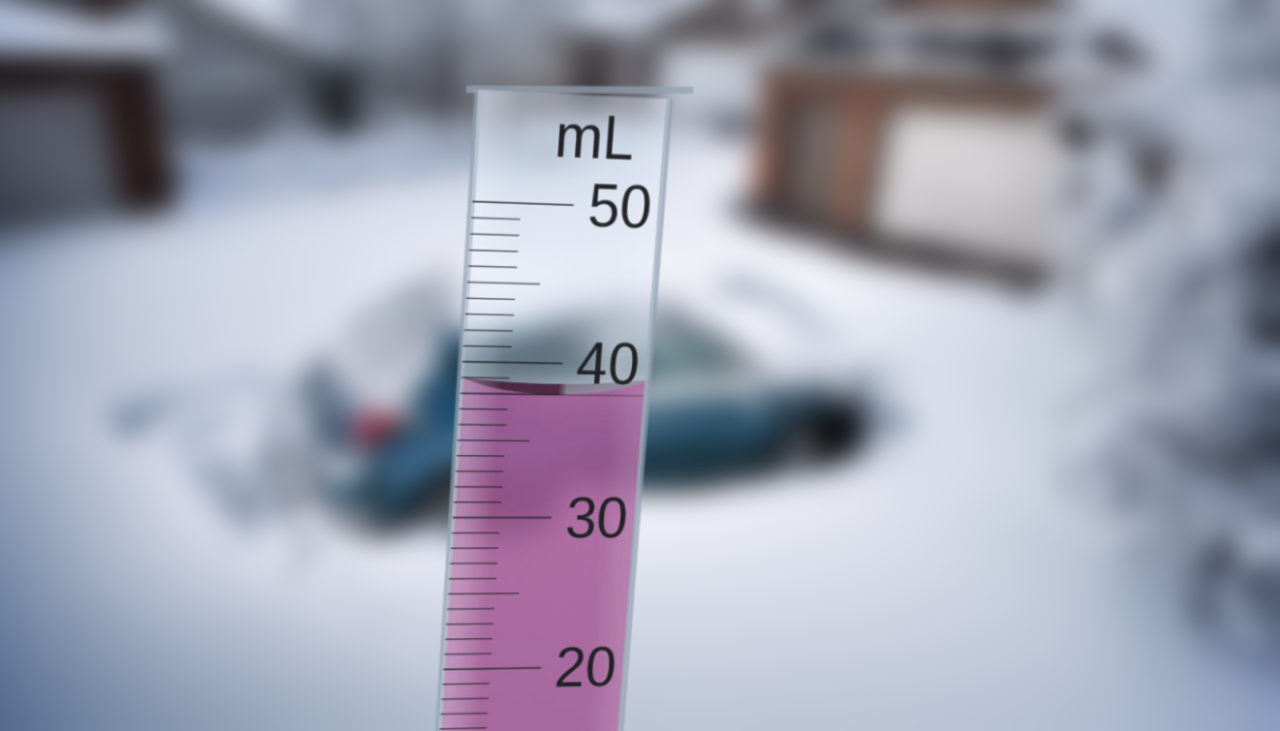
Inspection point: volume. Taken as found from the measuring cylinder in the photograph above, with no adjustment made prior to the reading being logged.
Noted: 38 mL
